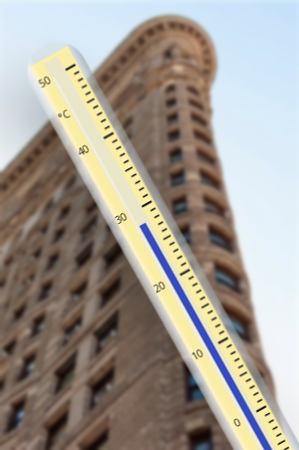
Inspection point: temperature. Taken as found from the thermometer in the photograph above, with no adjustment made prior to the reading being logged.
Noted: 28 °C
